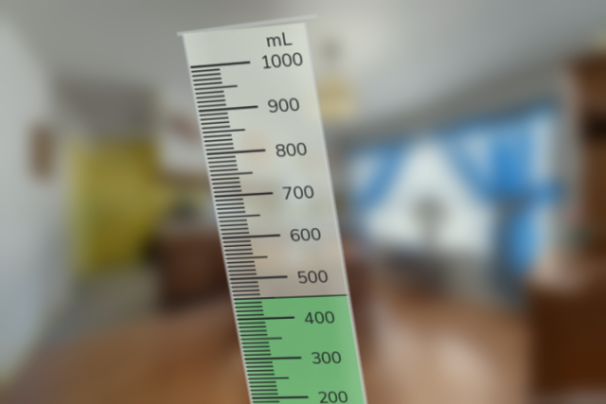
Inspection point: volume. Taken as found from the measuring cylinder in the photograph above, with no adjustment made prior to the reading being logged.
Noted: 450 mL
